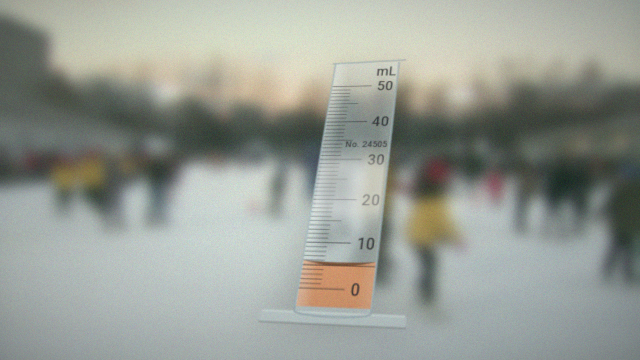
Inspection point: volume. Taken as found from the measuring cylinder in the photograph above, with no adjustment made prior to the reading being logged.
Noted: 5 mL
